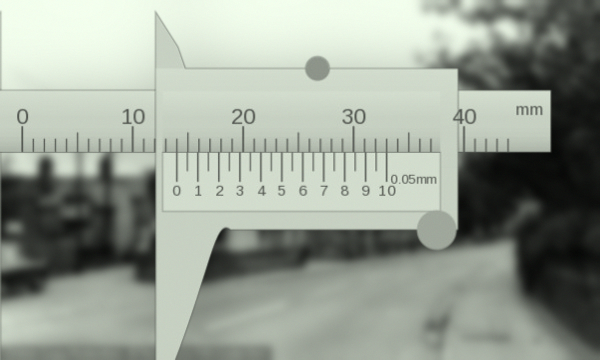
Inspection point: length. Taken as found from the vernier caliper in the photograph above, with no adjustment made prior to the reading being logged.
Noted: 14.0 mm
